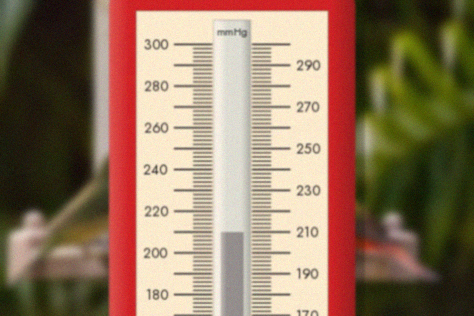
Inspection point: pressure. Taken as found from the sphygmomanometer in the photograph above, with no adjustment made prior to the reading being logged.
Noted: 210 mmHg
